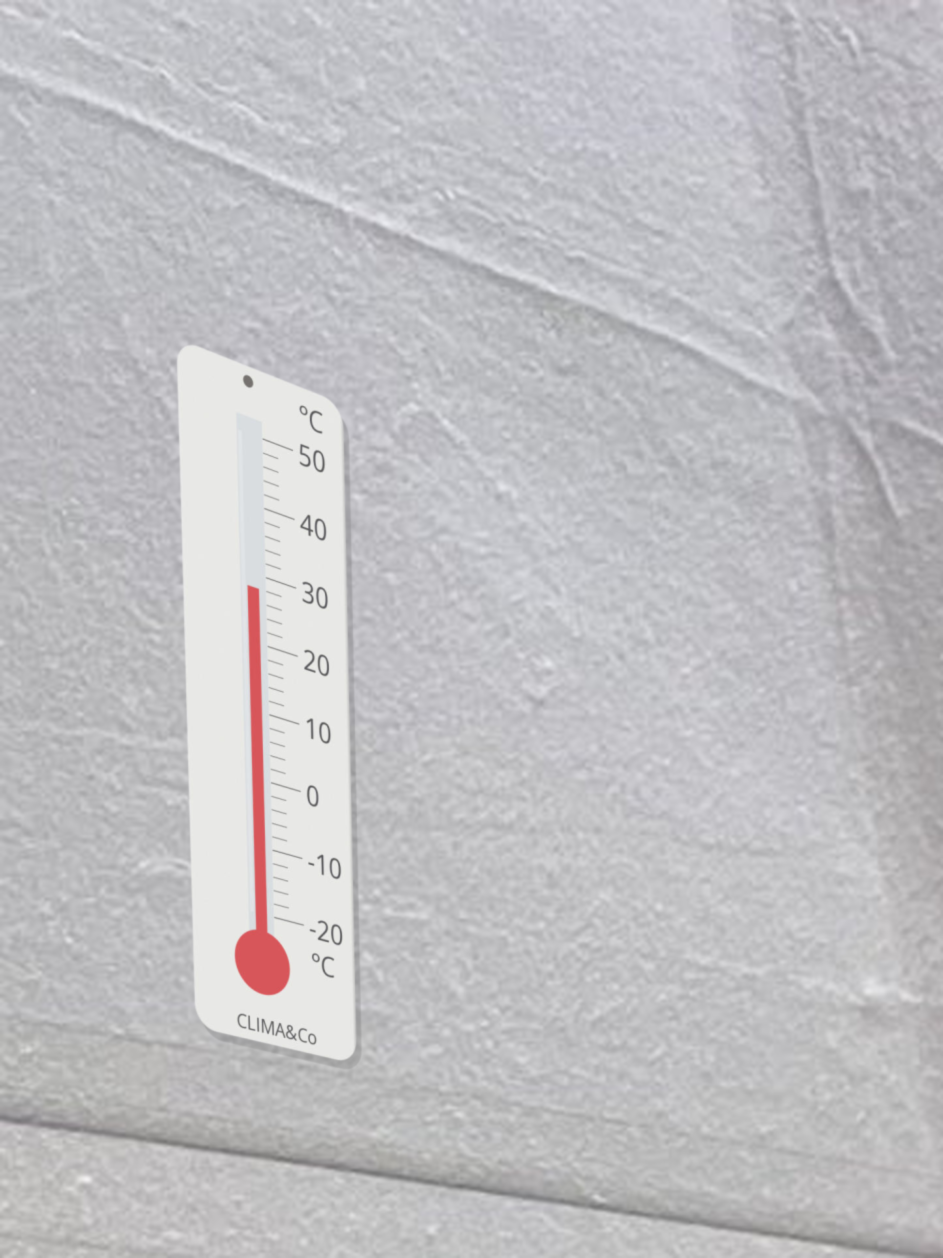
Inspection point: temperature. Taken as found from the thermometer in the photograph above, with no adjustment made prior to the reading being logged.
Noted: 28 °C
